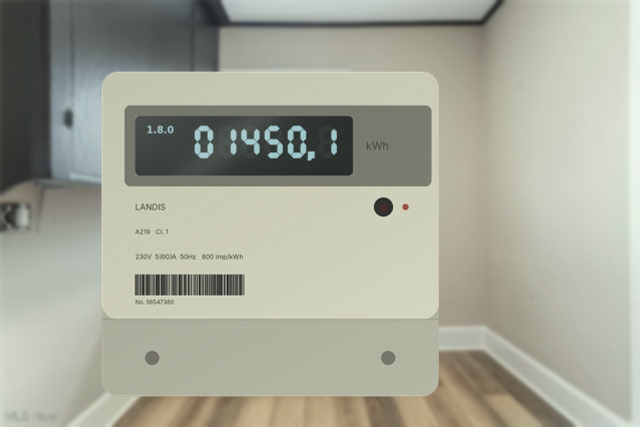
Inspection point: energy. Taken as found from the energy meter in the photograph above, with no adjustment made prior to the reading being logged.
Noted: 1450.1 kWh
